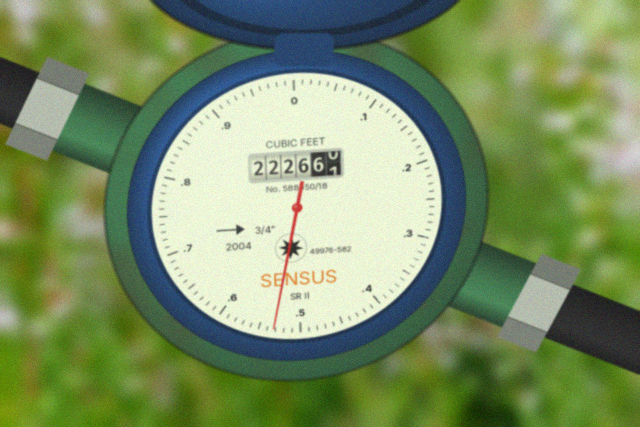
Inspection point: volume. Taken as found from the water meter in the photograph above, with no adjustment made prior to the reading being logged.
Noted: 222660.53 ft³
